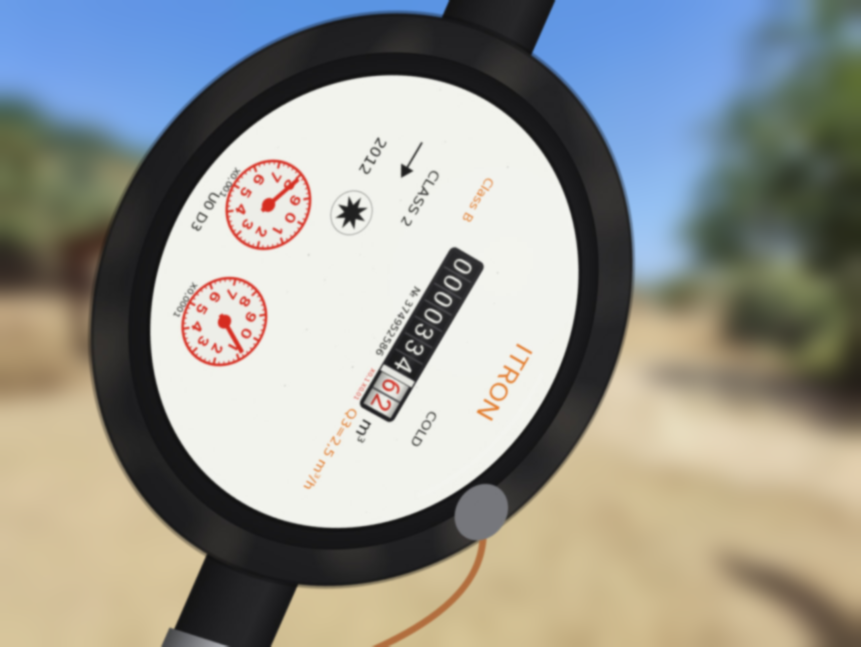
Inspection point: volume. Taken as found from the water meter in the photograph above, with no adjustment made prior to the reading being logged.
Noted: 334.6280 m³
